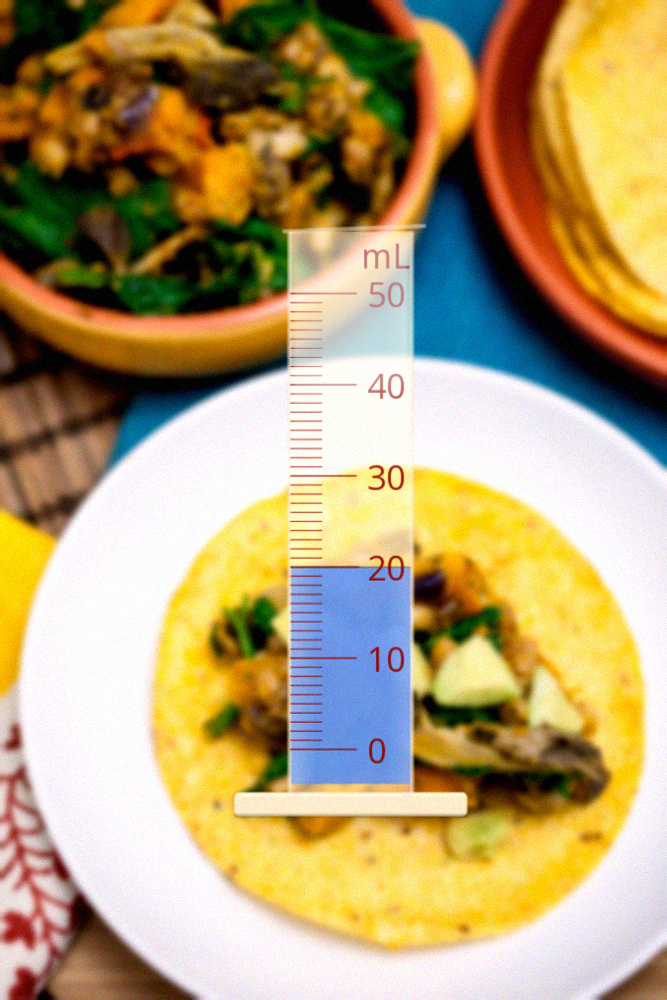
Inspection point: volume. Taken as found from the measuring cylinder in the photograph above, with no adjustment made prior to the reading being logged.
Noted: 20 mL
